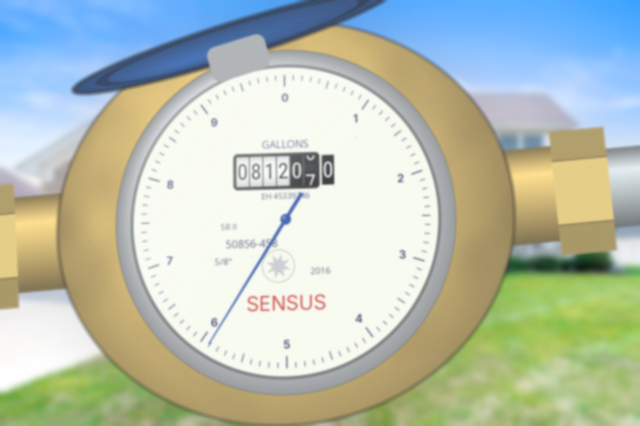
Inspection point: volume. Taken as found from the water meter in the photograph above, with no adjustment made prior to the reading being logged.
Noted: 812065.9 gal
